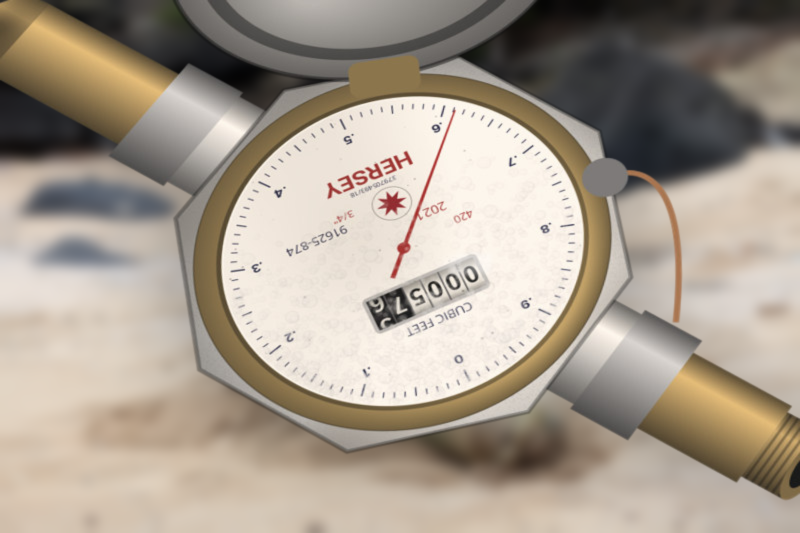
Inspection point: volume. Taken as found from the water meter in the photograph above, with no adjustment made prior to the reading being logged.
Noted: 575.61 ft³
